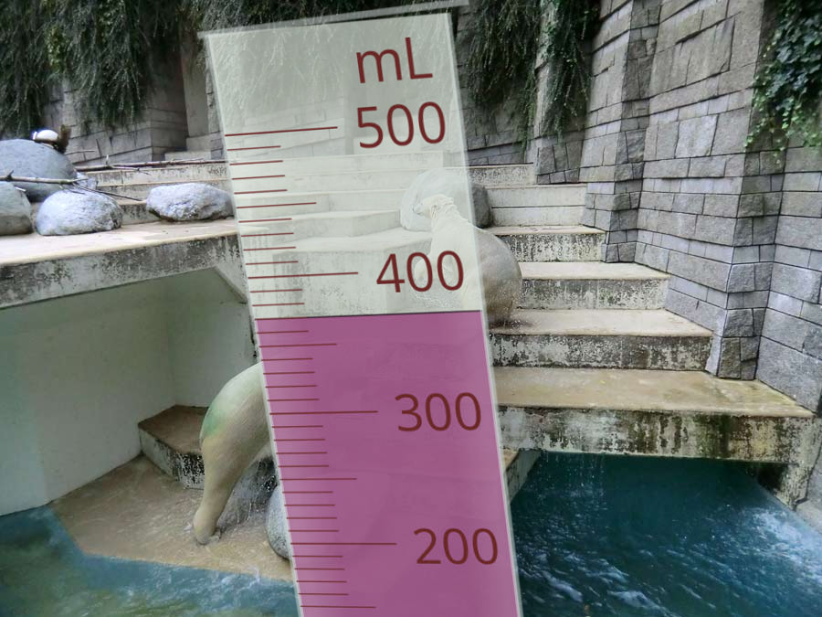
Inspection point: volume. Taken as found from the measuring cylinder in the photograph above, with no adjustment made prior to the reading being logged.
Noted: 370 mL
